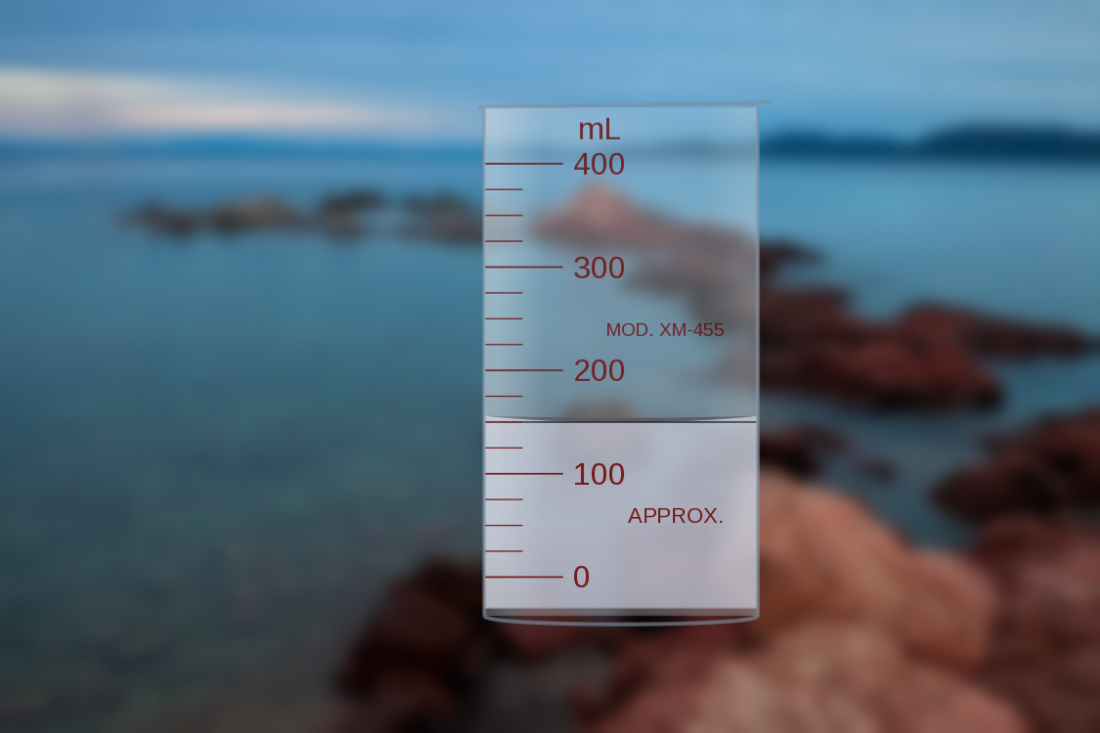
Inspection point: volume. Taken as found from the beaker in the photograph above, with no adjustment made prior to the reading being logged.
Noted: 150 mL
